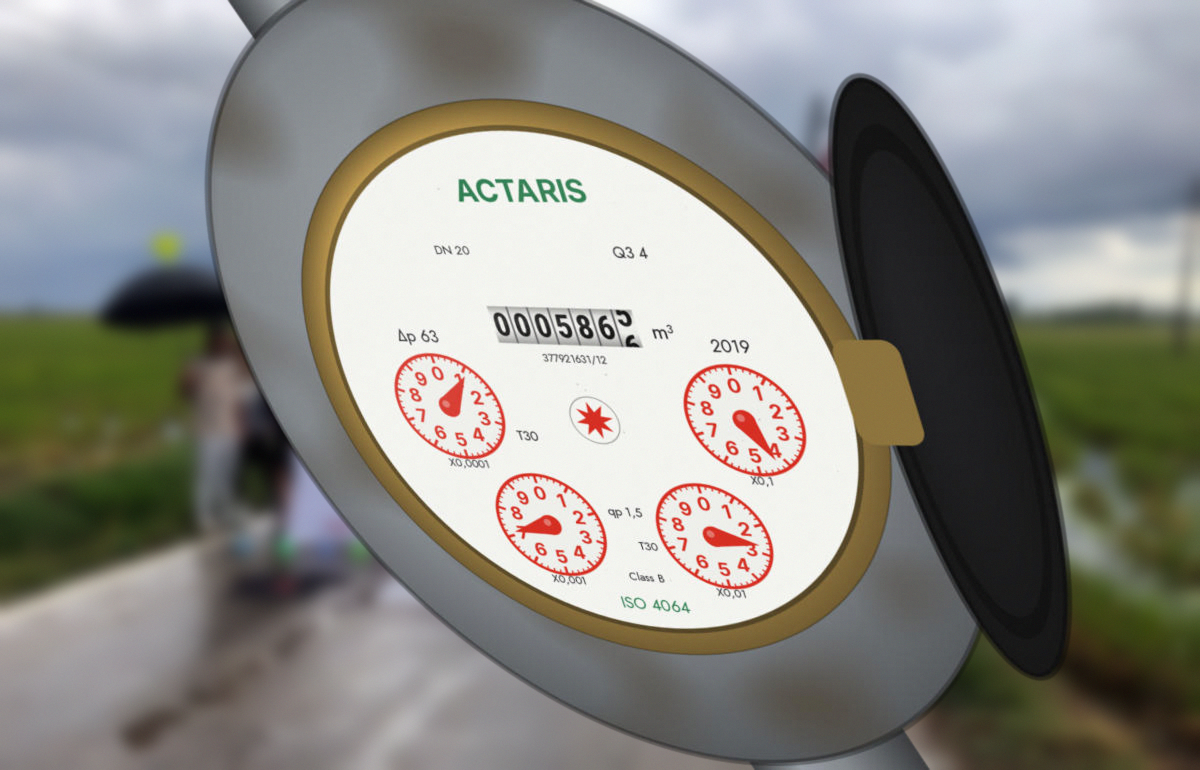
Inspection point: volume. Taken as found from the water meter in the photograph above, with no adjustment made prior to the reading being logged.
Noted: 5865.4271 m³
